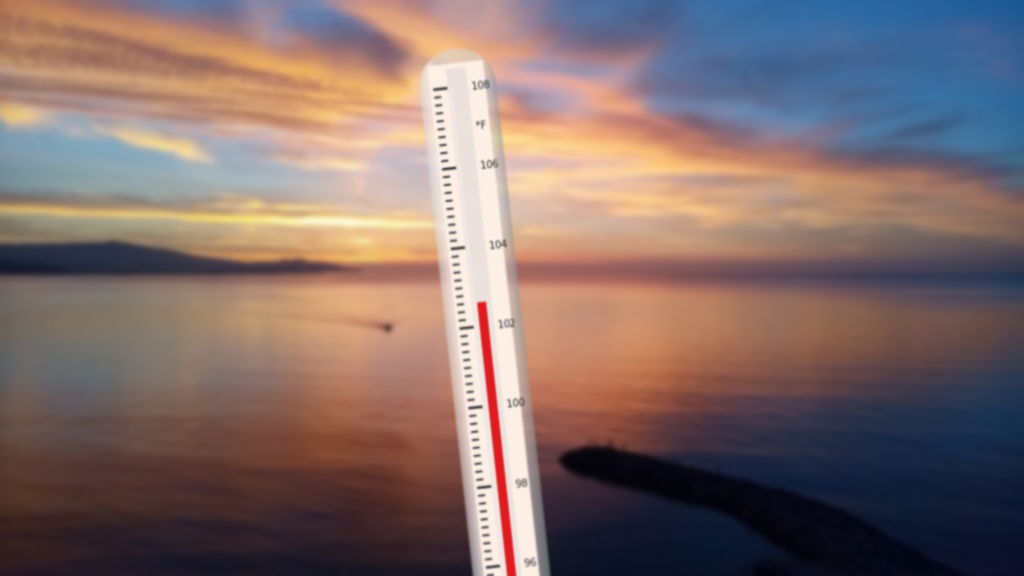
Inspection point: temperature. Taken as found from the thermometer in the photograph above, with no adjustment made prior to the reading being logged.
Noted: 102.6 °F
